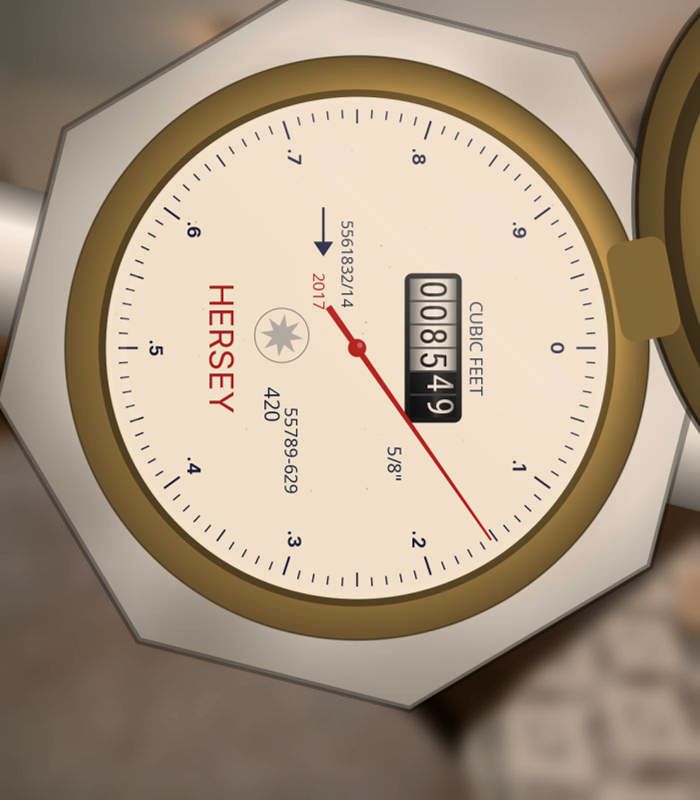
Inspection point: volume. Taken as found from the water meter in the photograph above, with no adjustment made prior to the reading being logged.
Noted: 8549.15 ft³
